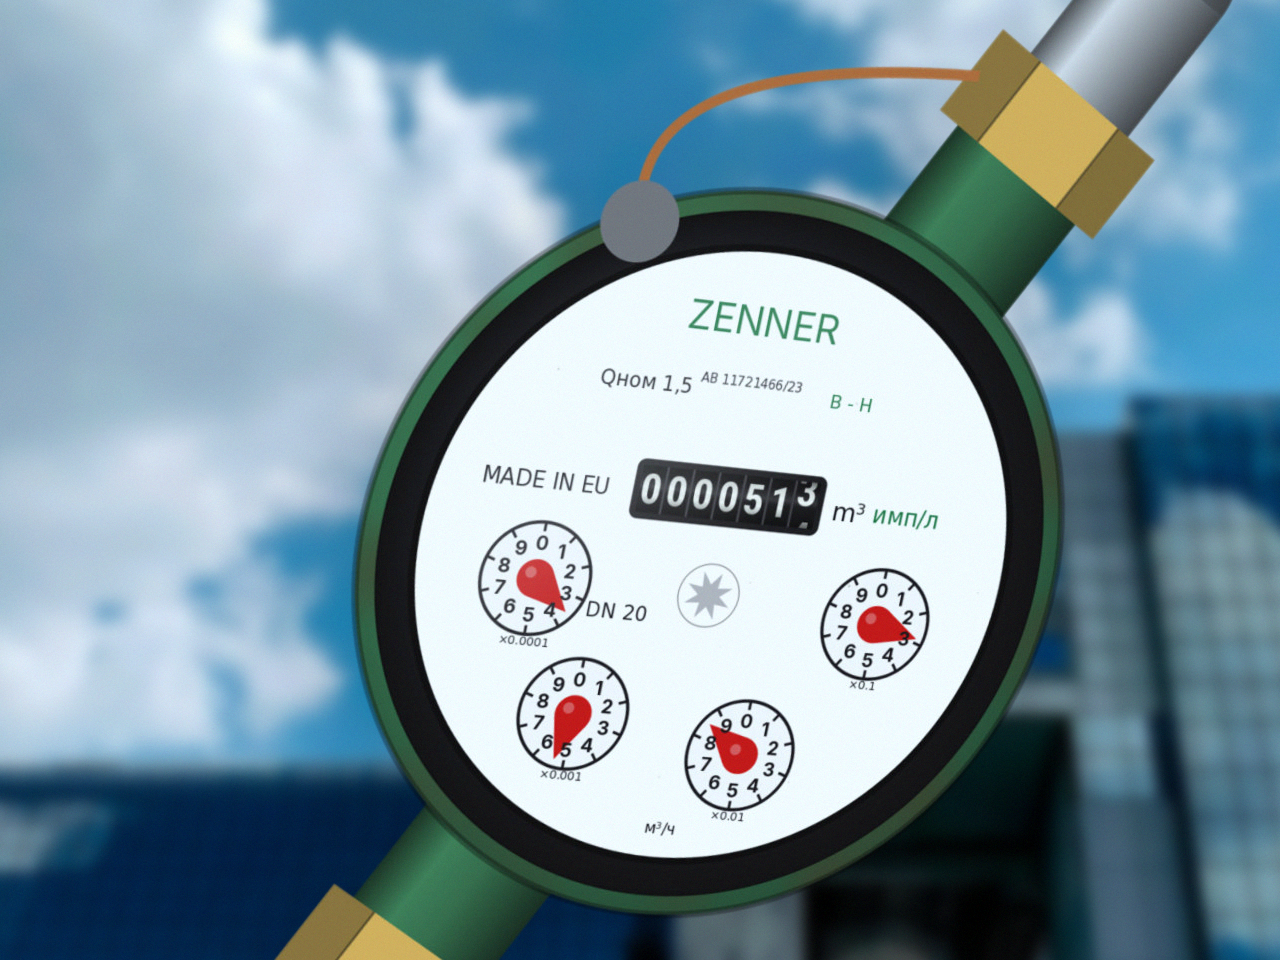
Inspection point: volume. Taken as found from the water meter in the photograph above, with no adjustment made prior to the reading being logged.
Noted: 513.2853 m³
